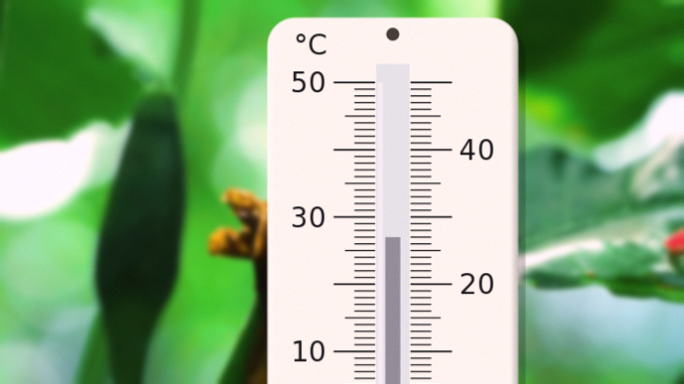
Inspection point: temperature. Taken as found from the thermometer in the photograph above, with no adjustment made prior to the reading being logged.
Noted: 27 °C
